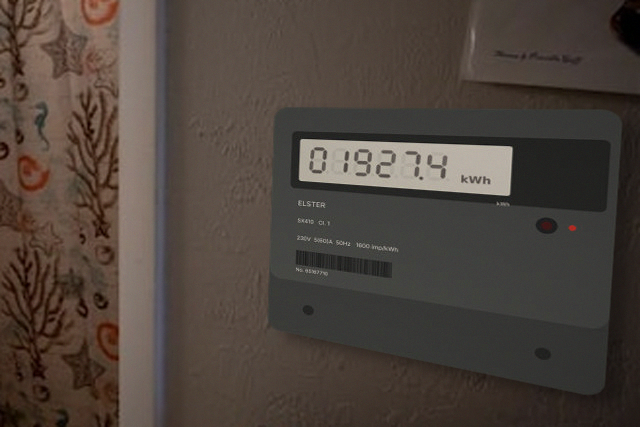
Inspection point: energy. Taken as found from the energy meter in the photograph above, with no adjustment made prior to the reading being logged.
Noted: 1927.4 kWh
